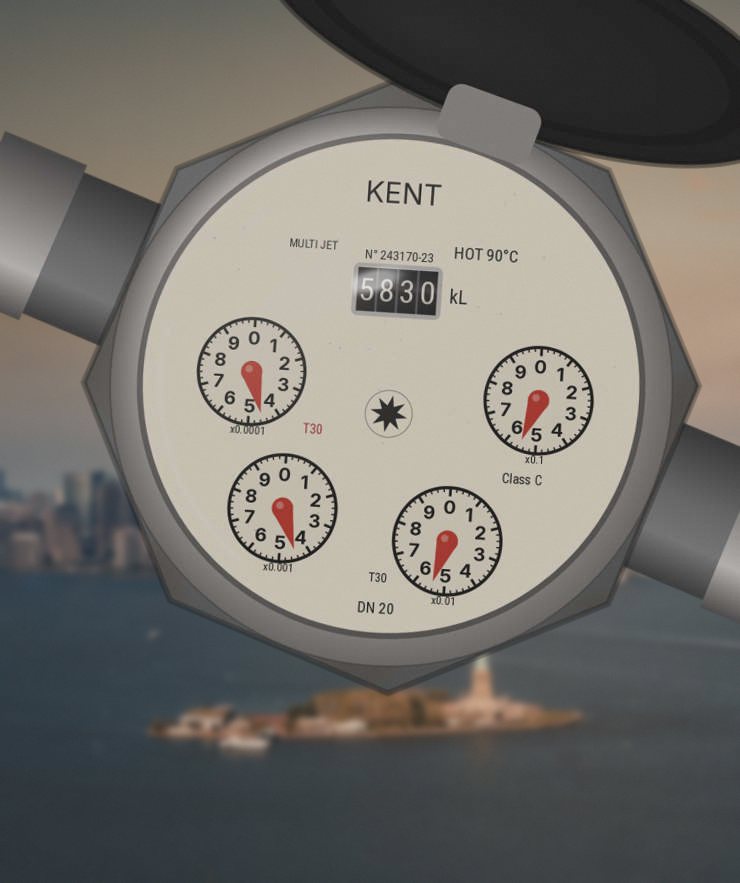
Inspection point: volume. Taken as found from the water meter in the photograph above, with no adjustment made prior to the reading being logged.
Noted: 5830.5544 kL
